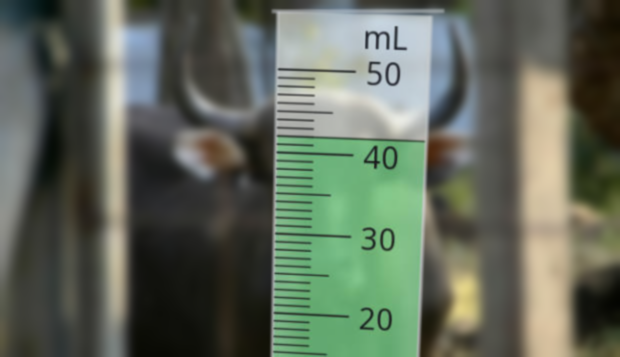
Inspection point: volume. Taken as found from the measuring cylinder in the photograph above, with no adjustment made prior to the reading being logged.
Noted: 42 mL
